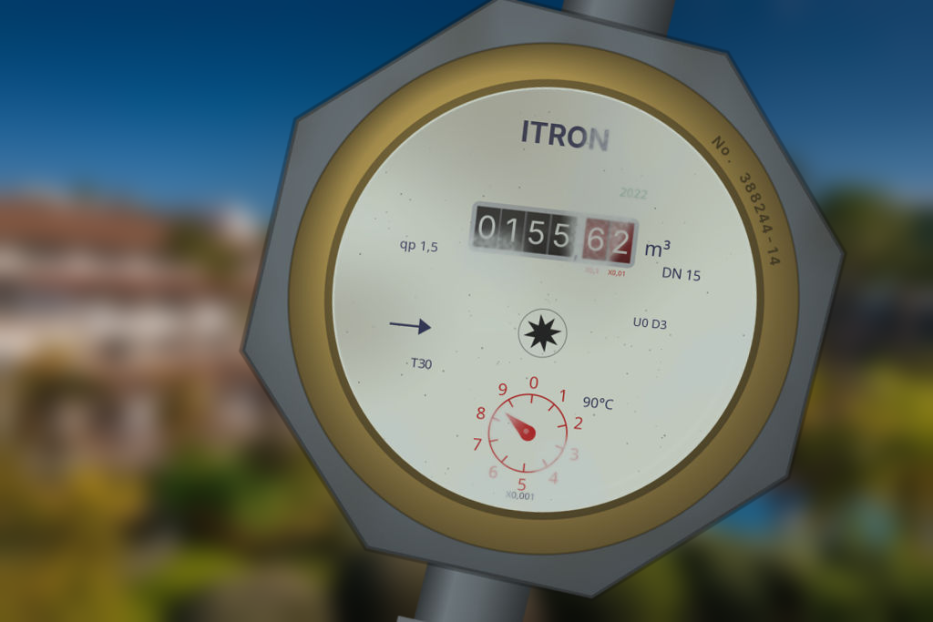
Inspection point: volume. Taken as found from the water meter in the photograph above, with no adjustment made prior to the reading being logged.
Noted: 155.628 m³
